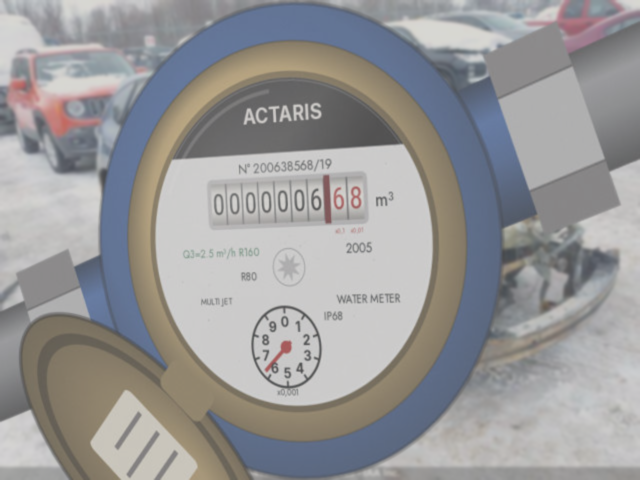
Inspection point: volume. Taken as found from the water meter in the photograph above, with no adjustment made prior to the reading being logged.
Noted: 6.686 m³
